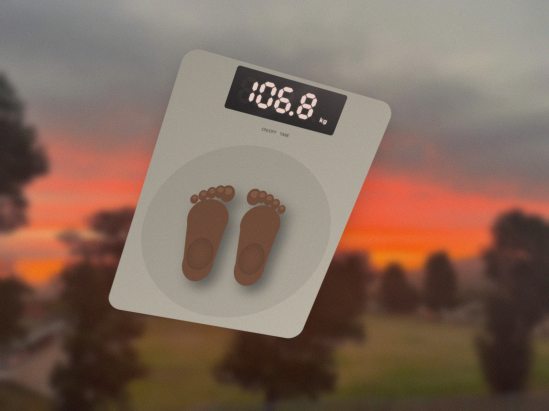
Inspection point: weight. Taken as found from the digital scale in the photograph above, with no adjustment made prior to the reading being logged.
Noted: 106.8 kg
